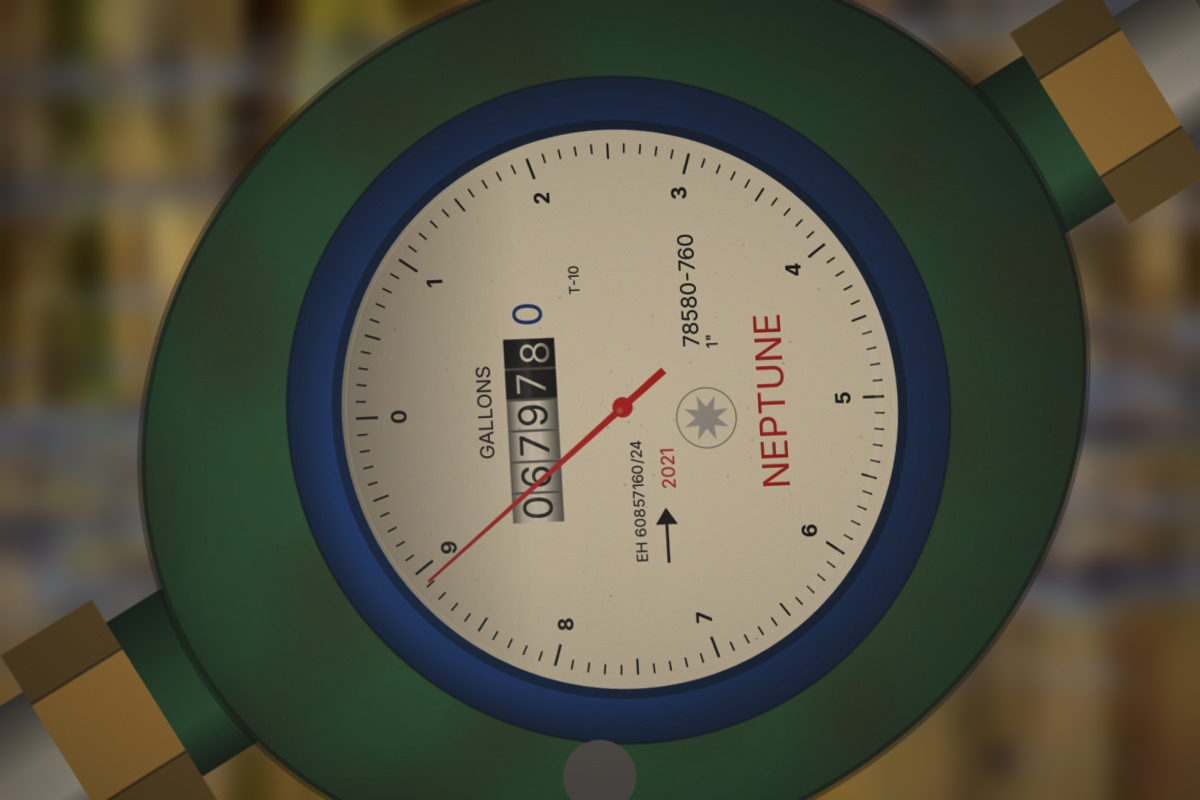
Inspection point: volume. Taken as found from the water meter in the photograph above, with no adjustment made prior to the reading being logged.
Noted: 679778.9 gal
